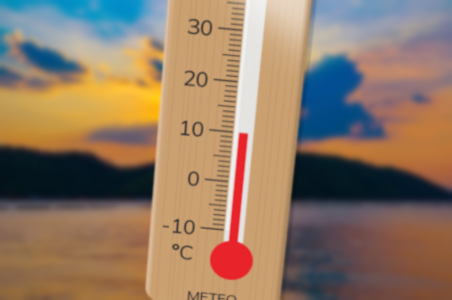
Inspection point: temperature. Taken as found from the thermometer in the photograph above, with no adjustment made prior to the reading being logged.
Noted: 10 °C
